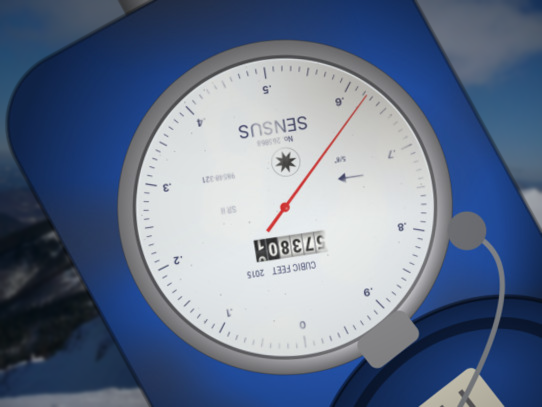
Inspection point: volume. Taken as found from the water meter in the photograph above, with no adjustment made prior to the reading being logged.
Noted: 573800.62 ft³
